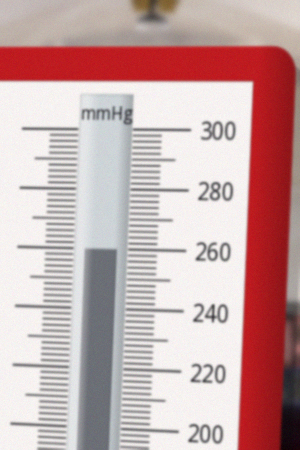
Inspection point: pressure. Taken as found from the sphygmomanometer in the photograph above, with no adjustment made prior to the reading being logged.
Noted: 260 mmHg
